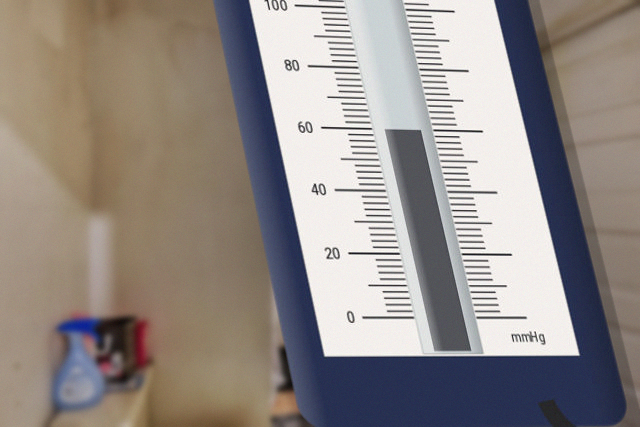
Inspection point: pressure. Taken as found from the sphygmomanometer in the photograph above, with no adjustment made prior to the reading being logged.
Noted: 60 mmHg
